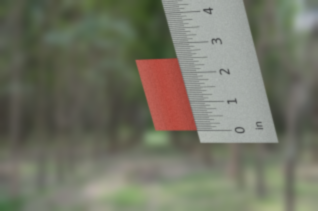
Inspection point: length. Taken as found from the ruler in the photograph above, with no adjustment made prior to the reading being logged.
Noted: 2.5 in
